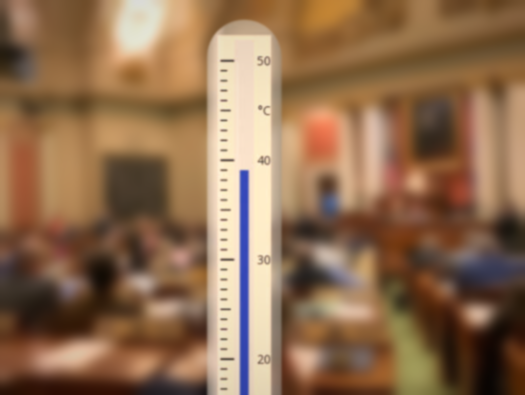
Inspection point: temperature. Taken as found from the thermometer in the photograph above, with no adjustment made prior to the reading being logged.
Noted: 39 °C
